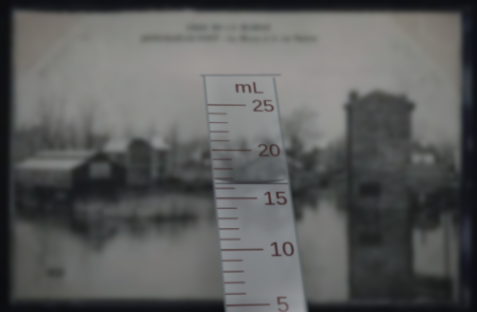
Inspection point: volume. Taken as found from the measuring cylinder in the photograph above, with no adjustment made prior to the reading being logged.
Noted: 16.5 mL
